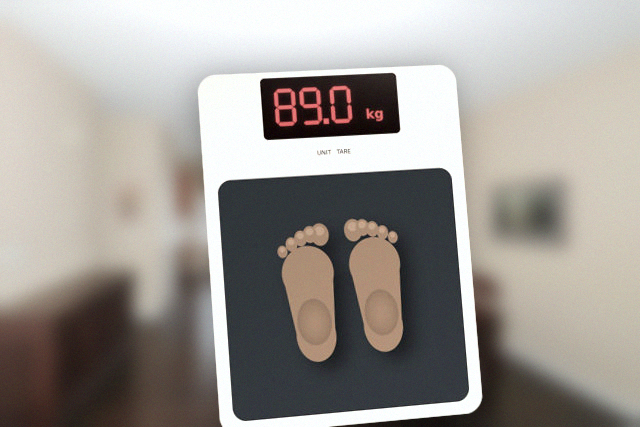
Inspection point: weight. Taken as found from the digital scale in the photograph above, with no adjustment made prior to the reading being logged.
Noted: 89.0 kg
